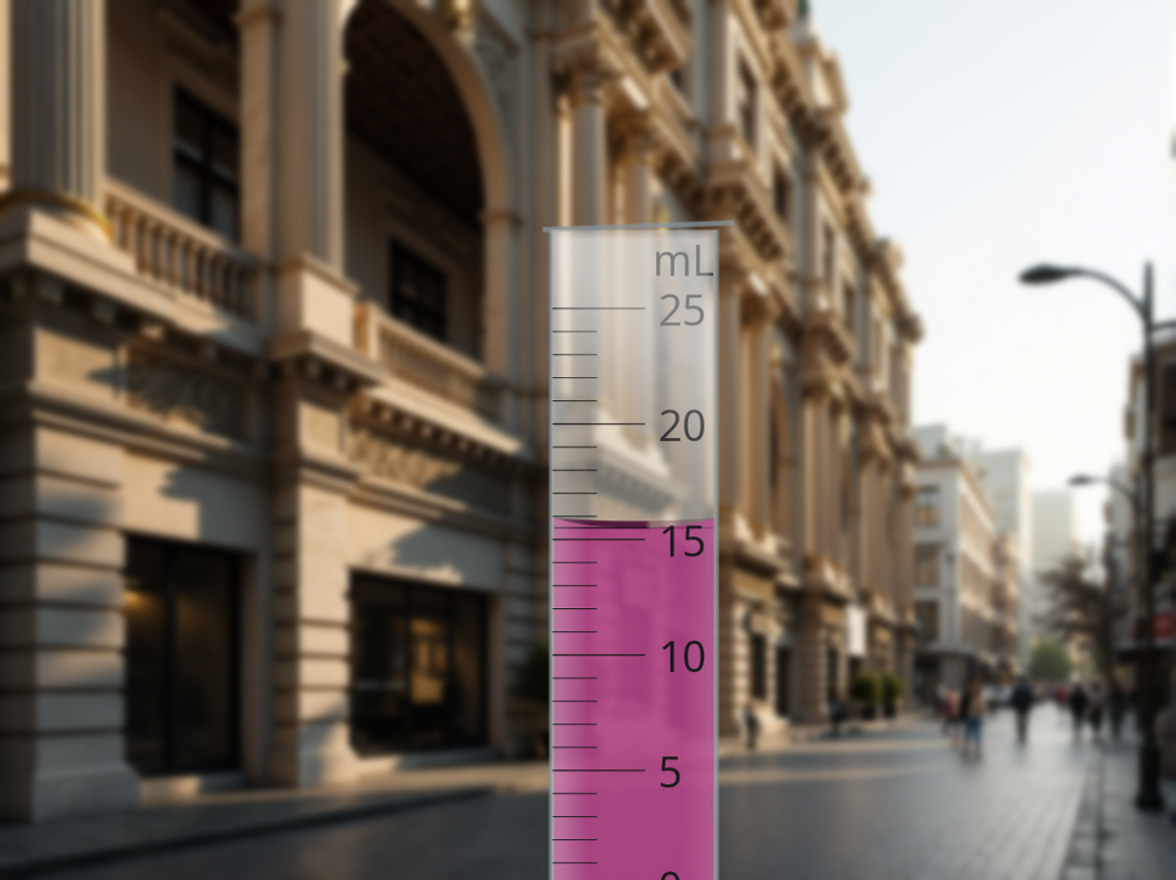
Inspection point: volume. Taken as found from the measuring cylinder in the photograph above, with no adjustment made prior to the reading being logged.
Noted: 15.5 mL
